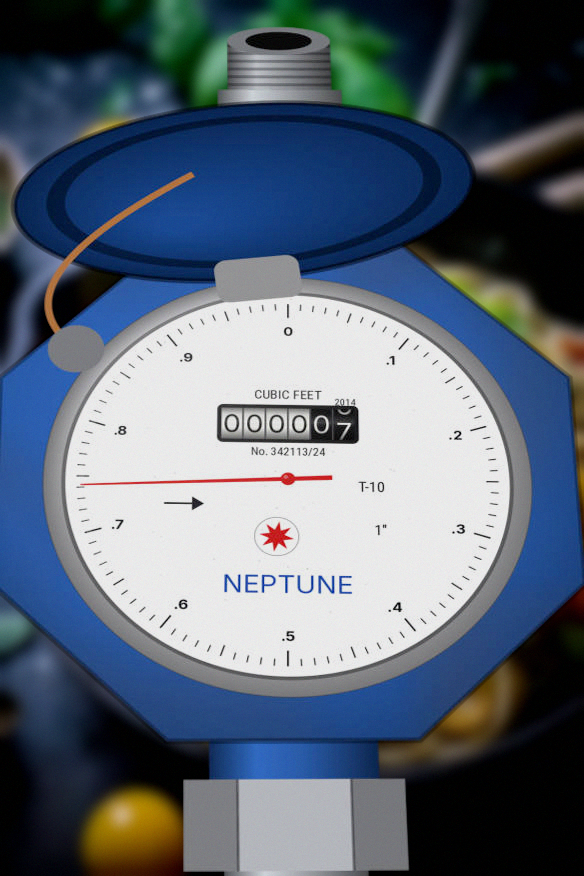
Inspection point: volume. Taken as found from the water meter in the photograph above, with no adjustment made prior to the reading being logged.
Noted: 6.74 ft³
